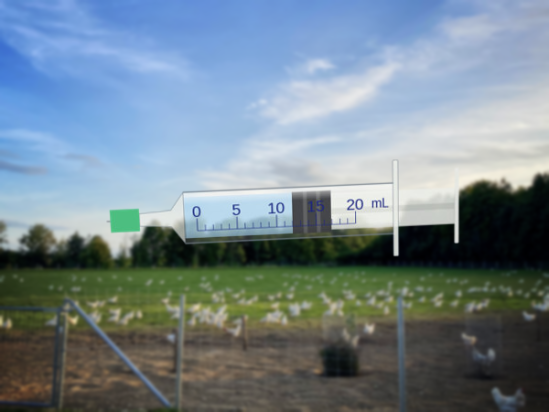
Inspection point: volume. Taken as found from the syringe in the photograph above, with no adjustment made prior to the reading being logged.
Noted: 12 mL
